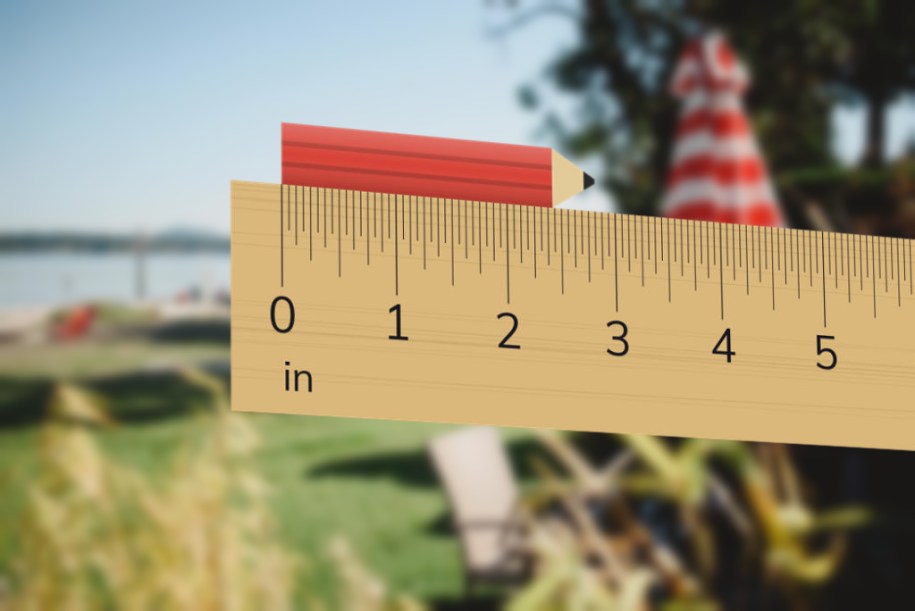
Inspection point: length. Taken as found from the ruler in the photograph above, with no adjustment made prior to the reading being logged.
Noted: 2.8125 in
